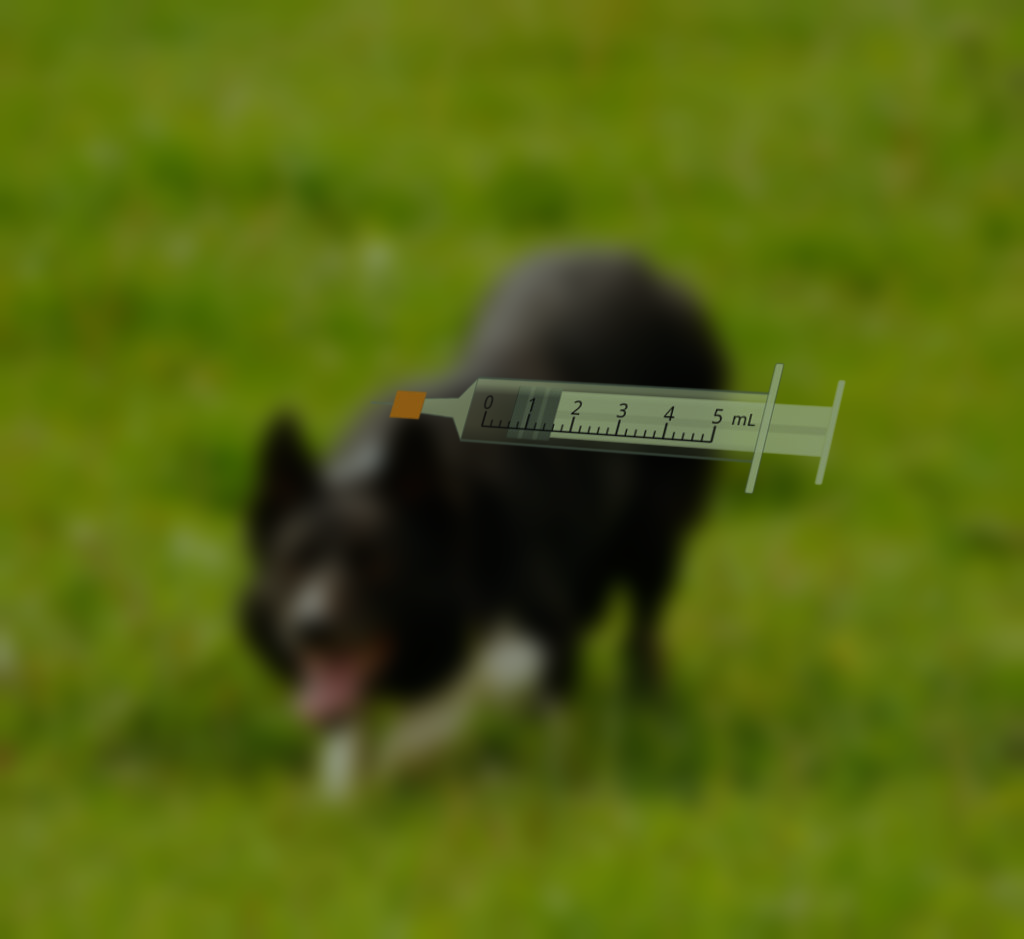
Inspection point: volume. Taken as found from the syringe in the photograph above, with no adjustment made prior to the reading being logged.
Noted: 0.6 mL
